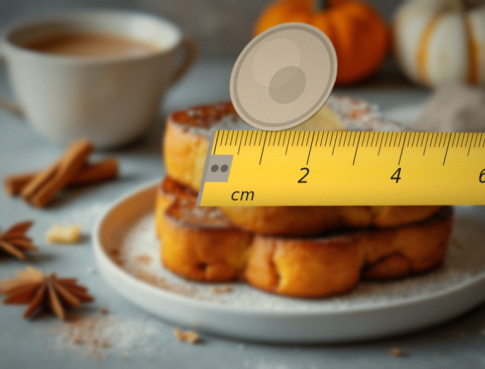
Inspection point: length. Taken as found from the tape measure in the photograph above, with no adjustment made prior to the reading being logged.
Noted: 2.2 cm
